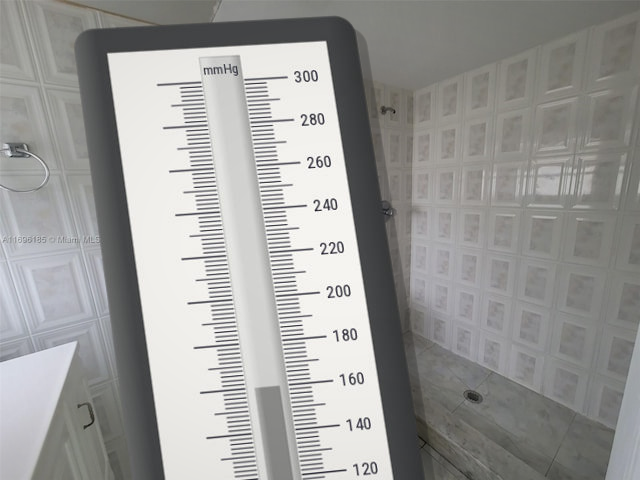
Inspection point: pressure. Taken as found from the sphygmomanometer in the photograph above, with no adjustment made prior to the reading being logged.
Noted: 160 mmHg
